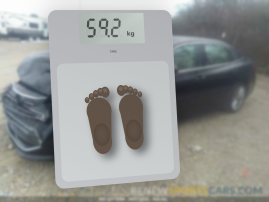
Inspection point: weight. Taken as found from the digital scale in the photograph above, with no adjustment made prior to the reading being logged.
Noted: 59.2 kg
